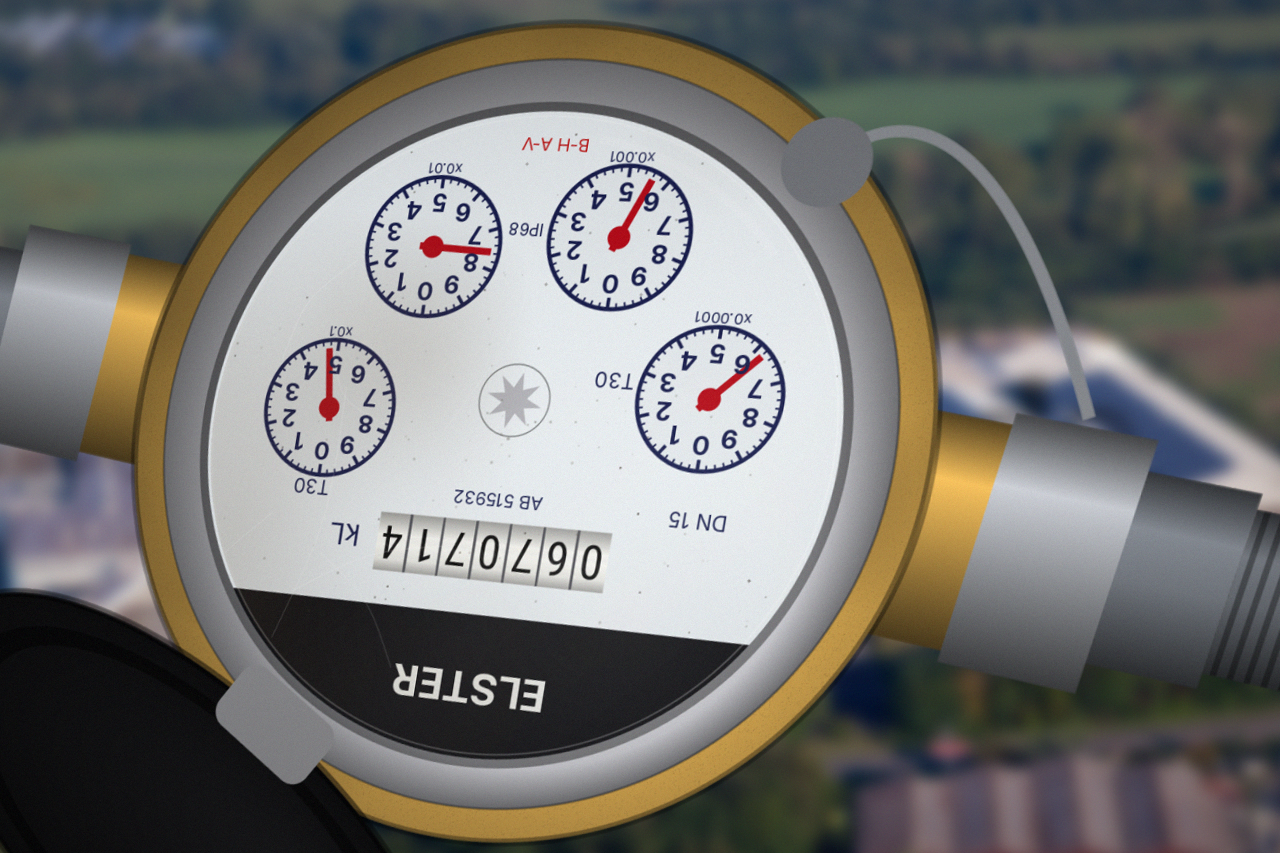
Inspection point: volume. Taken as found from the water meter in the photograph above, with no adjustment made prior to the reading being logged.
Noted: 670714.4756 kL
